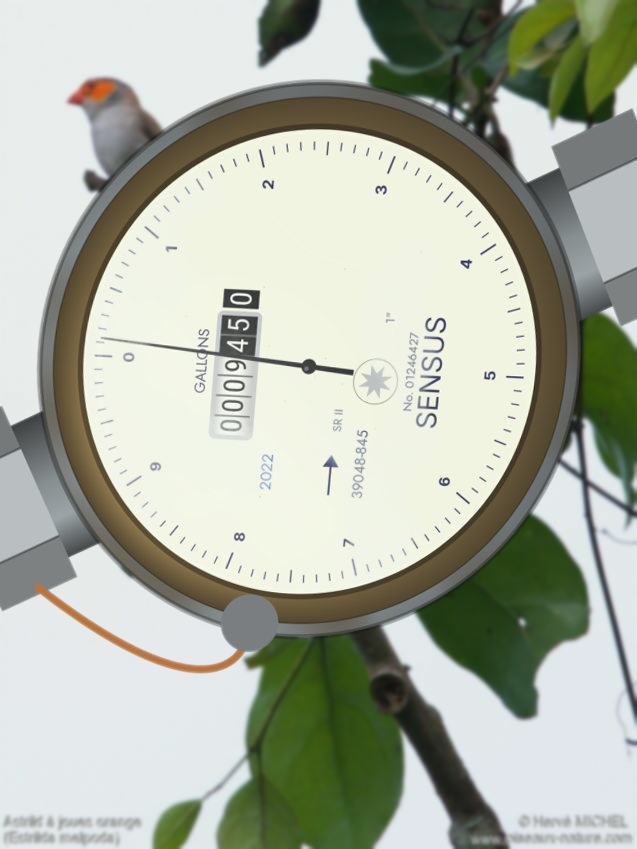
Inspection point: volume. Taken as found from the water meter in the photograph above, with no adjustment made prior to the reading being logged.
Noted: 9450.1 gal
